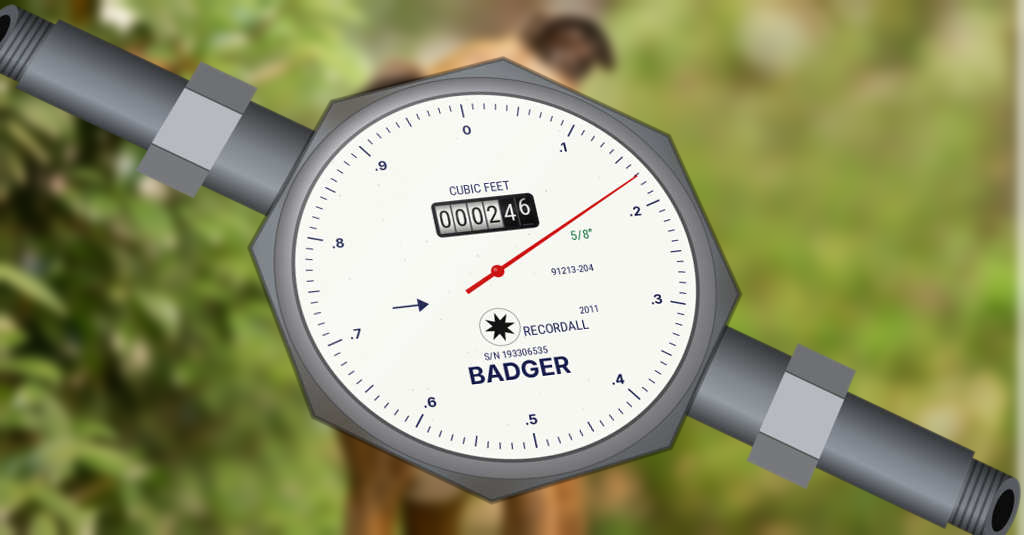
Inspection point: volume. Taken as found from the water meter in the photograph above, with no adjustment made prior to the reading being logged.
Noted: 246.17 ft³
